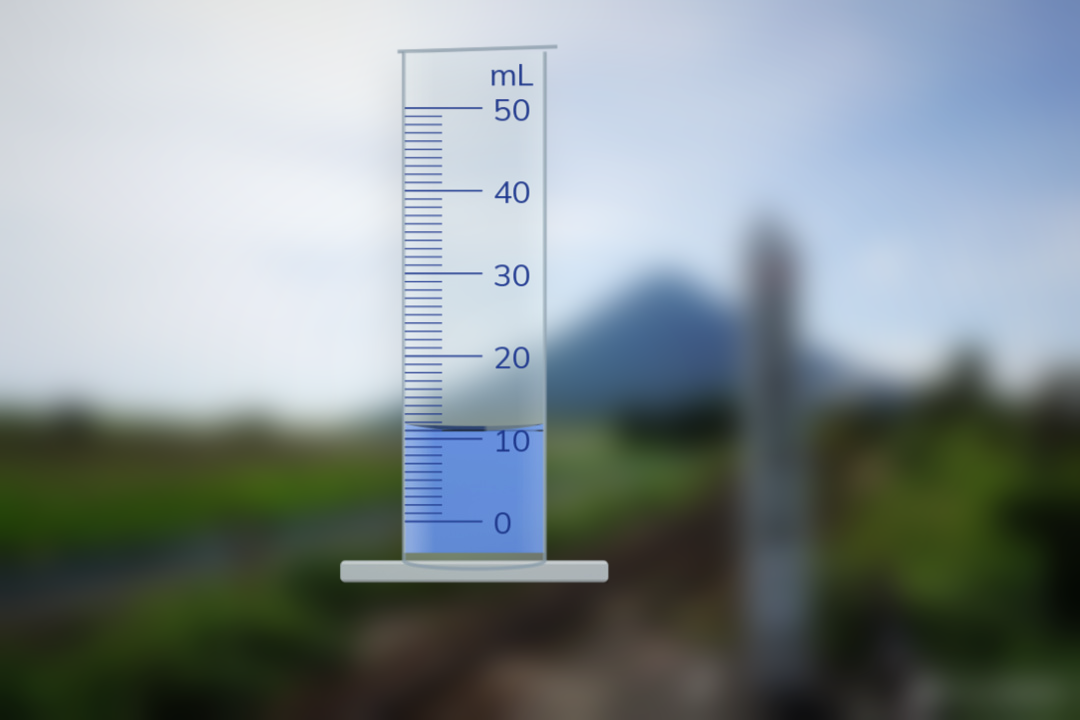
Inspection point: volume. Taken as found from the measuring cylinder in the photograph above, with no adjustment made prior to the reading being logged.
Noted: 11 mL
